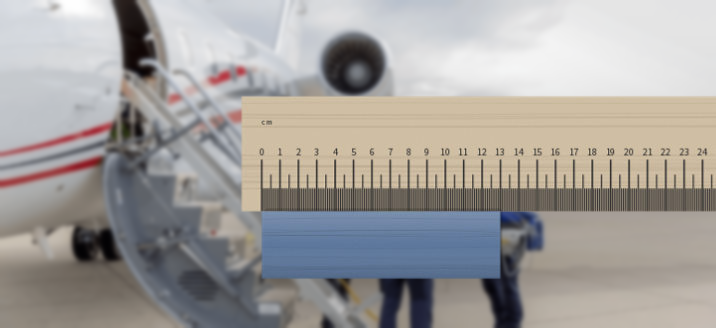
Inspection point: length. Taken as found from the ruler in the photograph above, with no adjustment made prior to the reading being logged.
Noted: 13 cm
